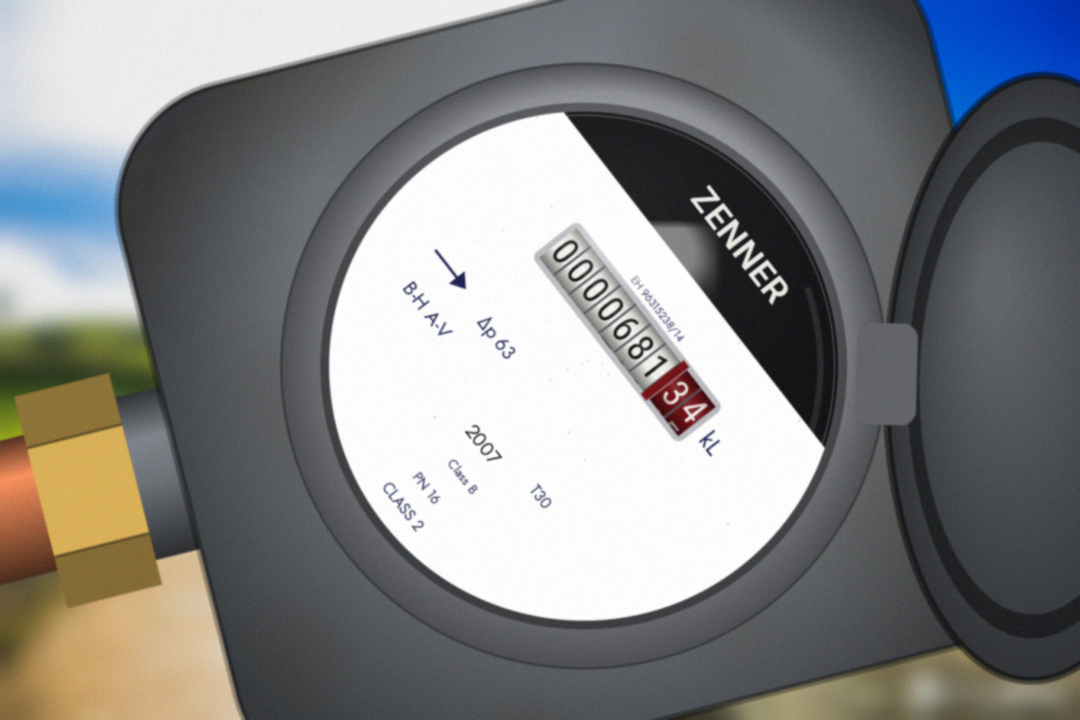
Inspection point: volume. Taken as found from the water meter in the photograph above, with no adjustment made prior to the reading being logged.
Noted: 681.34 kL
